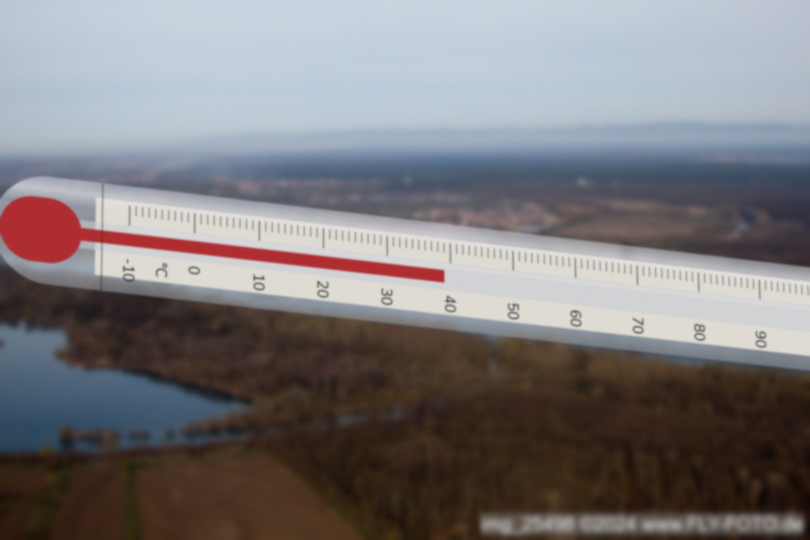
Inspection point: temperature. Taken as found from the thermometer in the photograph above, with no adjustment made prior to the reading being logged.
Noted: 39 °C
